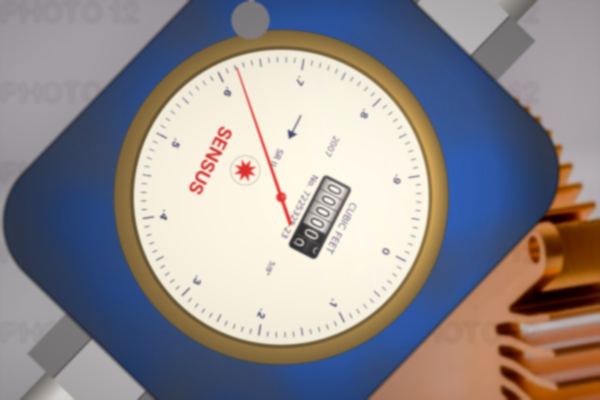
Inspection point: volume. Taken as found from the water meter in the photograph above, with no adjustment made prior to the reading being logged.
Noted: 8.62 ft³
